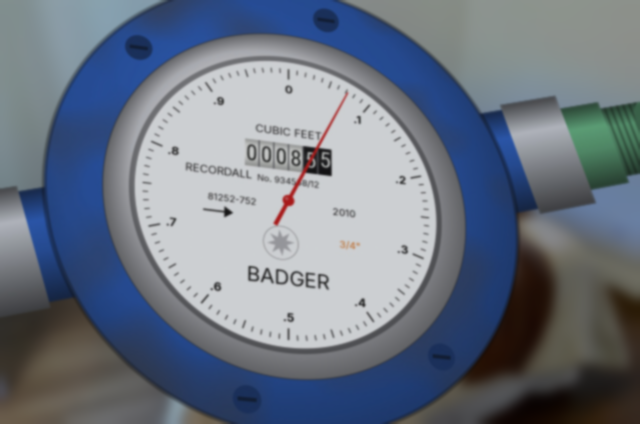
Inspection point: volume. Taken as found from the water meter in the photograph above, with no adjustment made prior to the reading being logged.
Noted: 855.07 ft³
